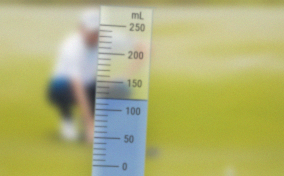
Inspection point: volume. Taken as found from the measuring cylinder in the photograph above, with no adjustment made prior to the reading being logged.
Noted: 120 mL
